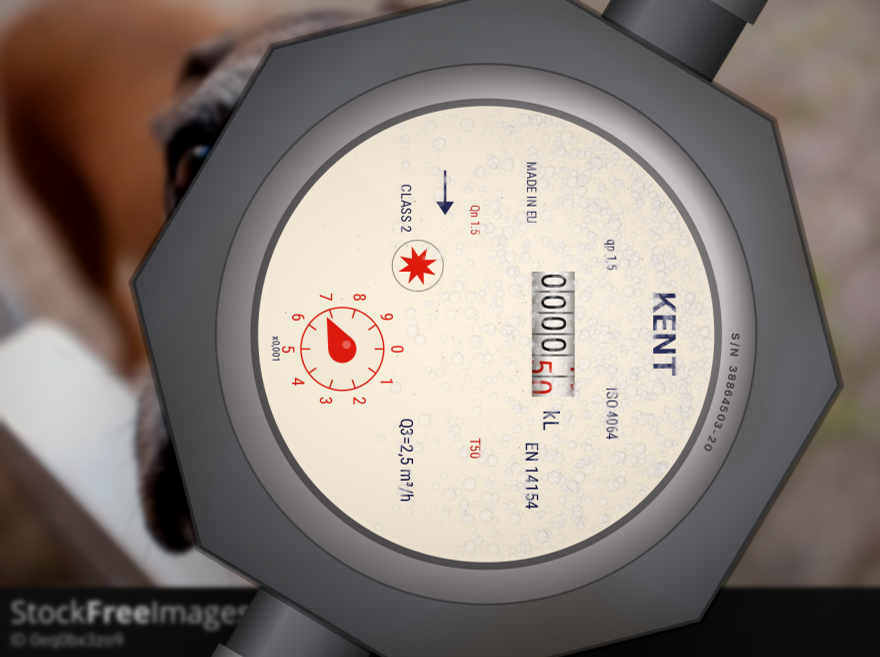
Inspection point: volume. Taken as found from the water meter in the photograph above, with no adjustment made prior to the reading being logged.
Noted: 0.496 kL
